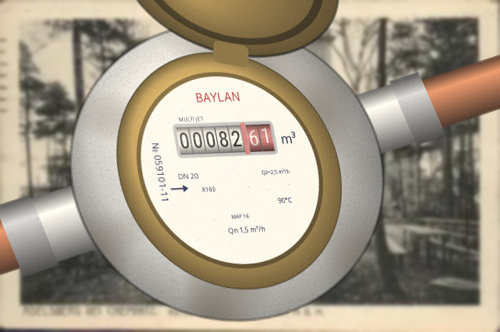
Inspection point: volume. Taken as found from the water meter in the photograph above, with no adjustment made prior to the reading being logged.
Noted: 82.61 m³
